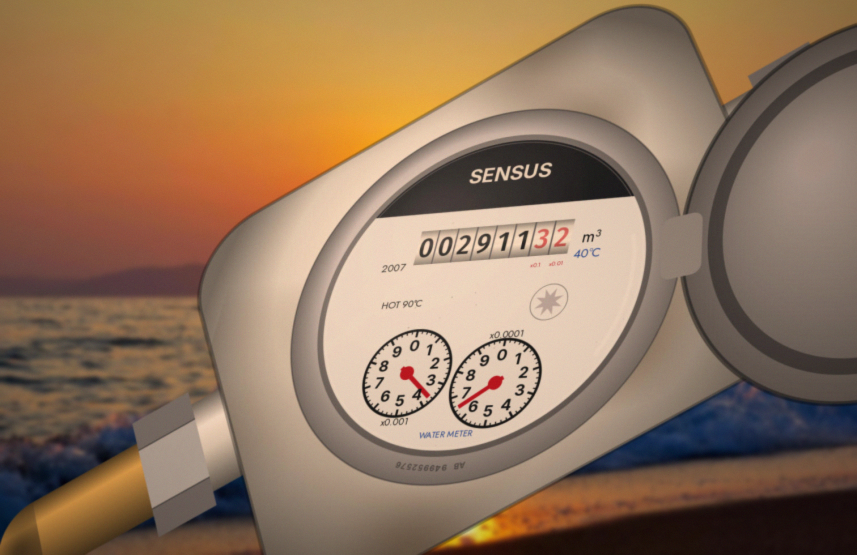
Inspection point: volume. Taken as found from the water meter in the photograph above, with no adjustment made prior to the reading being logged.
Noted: 2911.3236 m³
